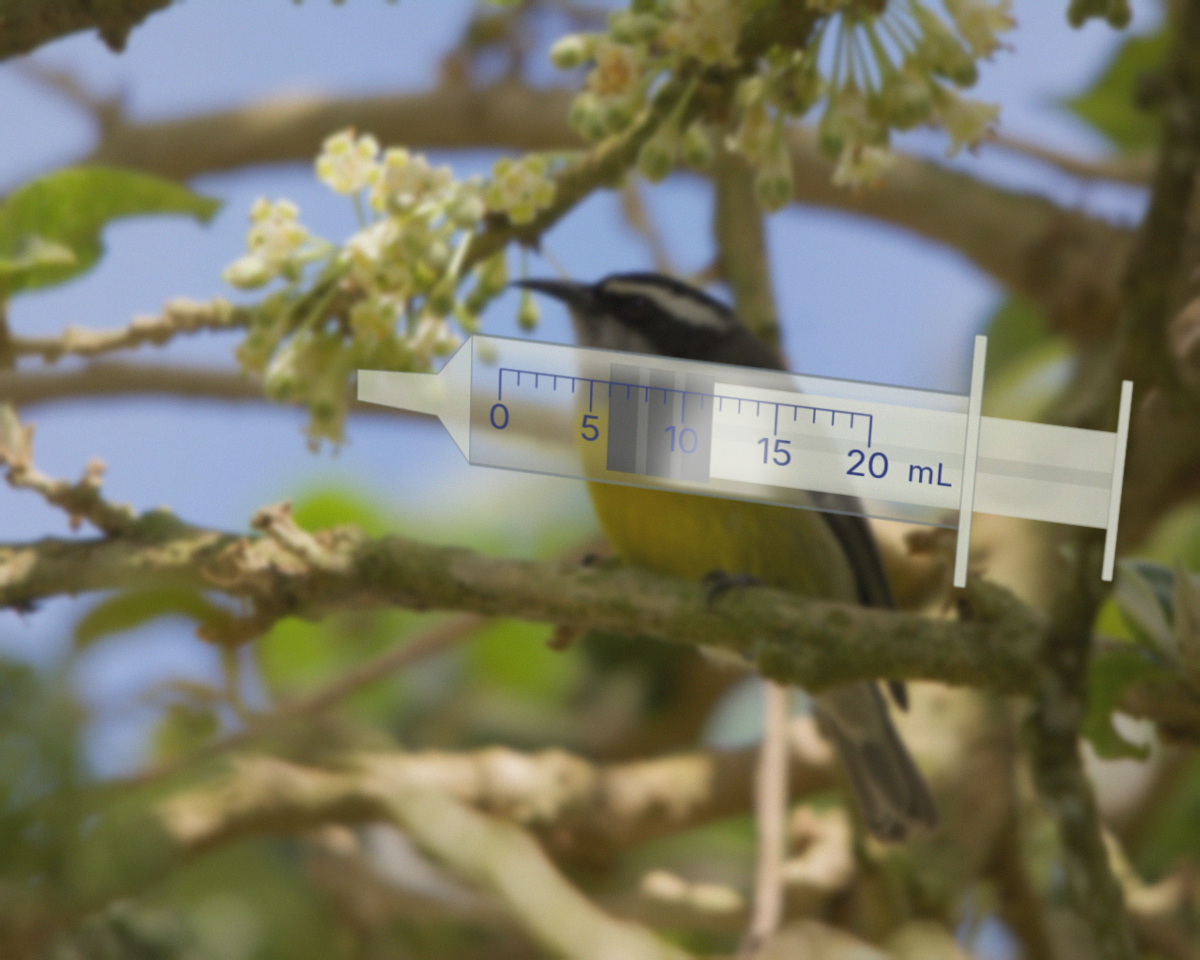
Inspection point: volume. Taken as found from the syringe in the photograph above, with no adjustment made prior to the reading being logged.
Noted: 6 mL
